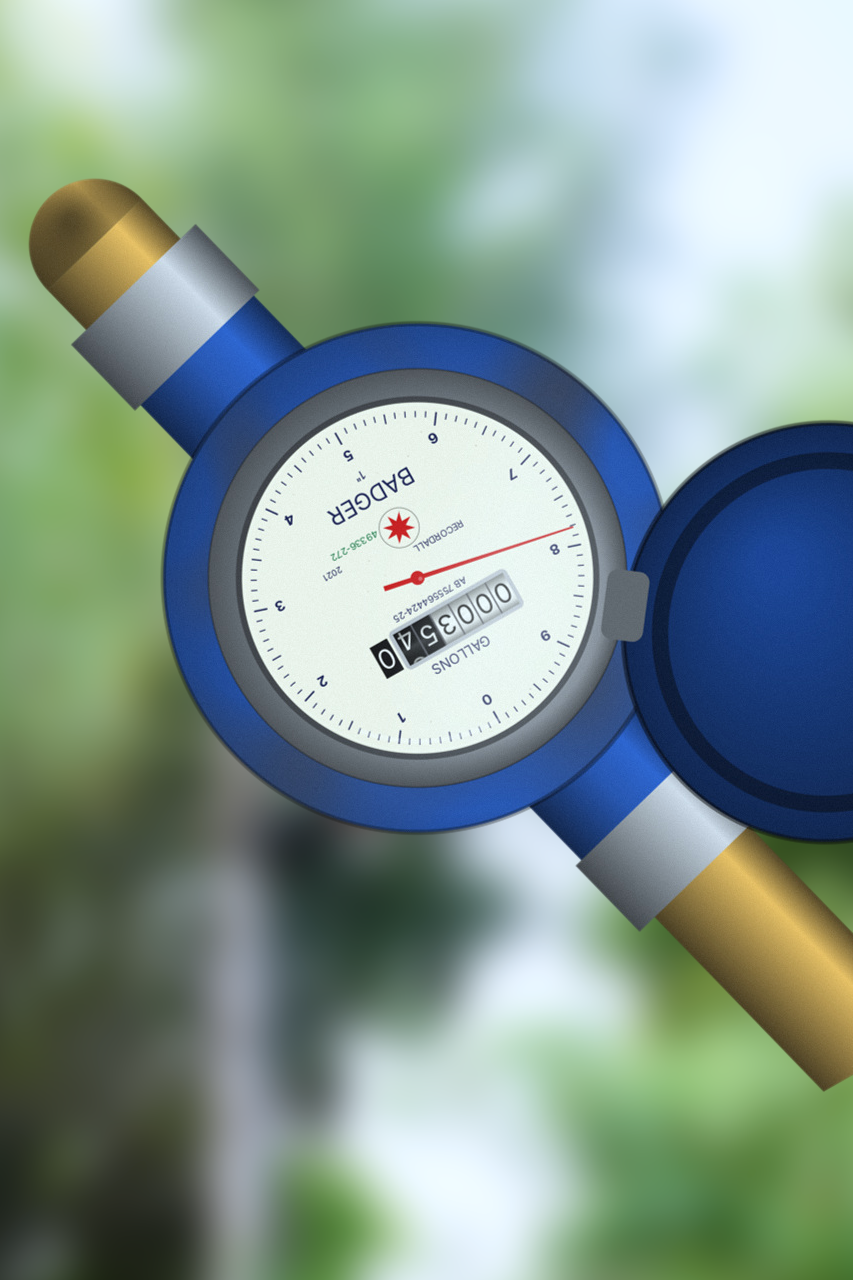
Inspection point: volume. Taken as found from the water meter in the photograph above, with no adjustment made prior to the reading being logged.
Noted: 3537.8 gal
